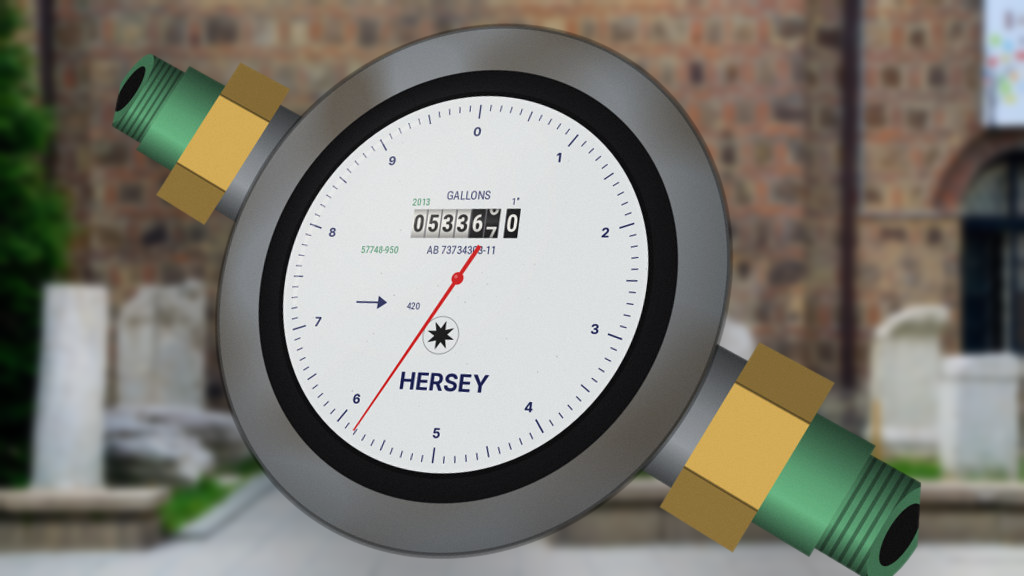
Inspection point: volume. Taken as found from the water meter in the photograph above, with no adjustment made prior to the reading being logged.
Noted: 533665.8 gal
